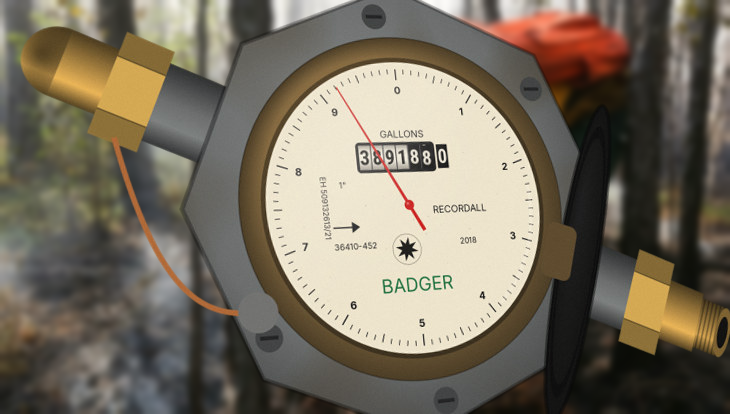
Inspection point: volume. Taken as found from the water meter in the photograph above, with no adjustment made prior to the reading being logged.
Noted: 3891879.2 gal
